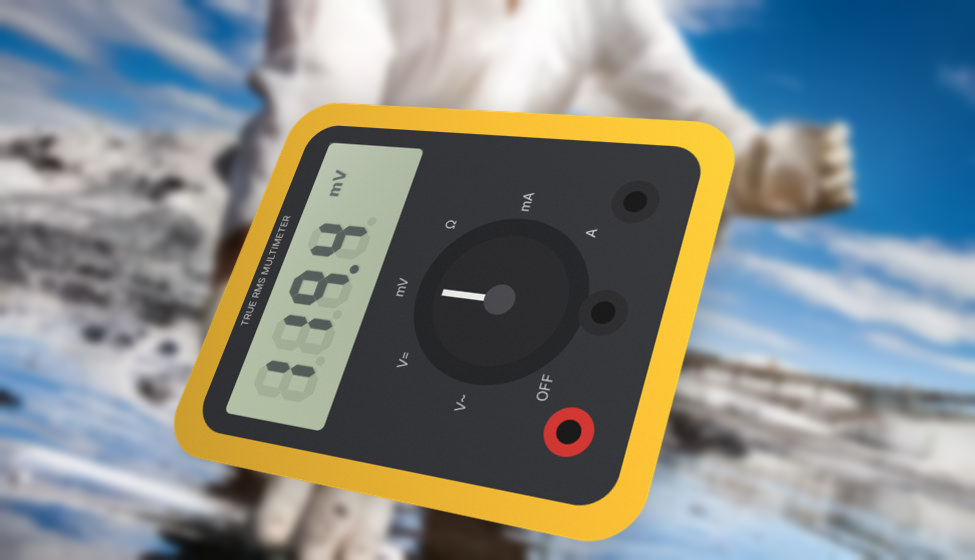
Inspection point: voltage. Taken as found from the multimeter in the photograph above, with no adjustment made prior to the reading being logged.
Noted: 119.4 mV
